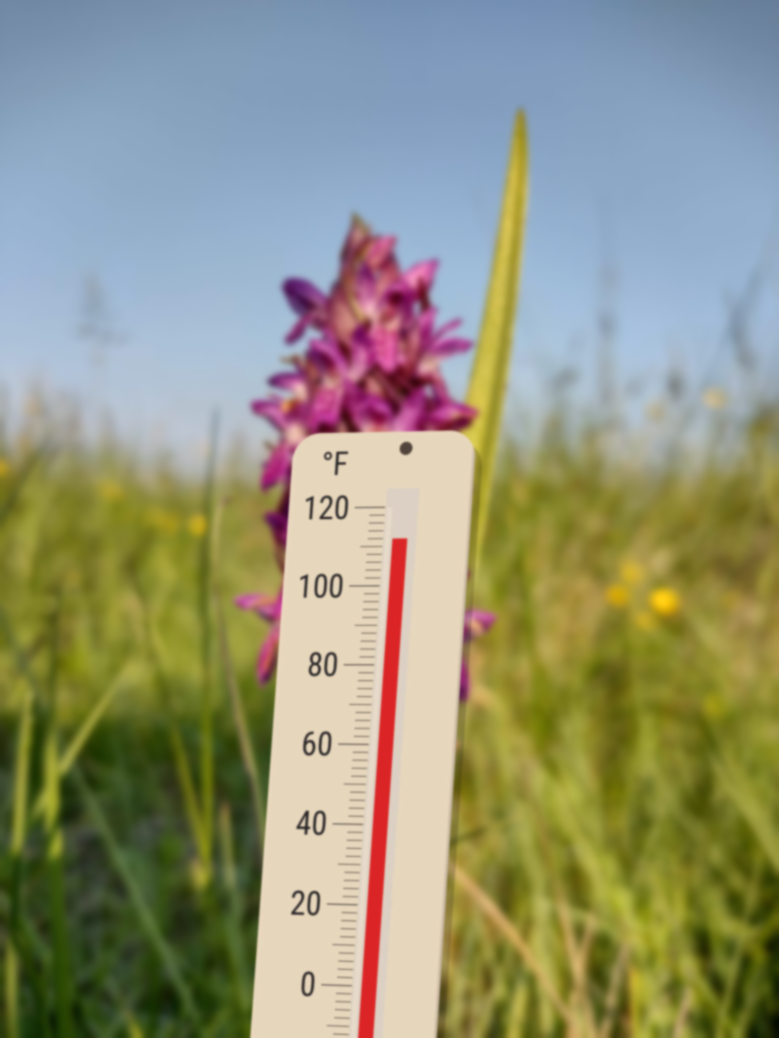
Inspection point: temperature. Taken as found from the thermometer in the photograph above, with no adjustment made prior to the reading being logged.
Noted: 112 °F
